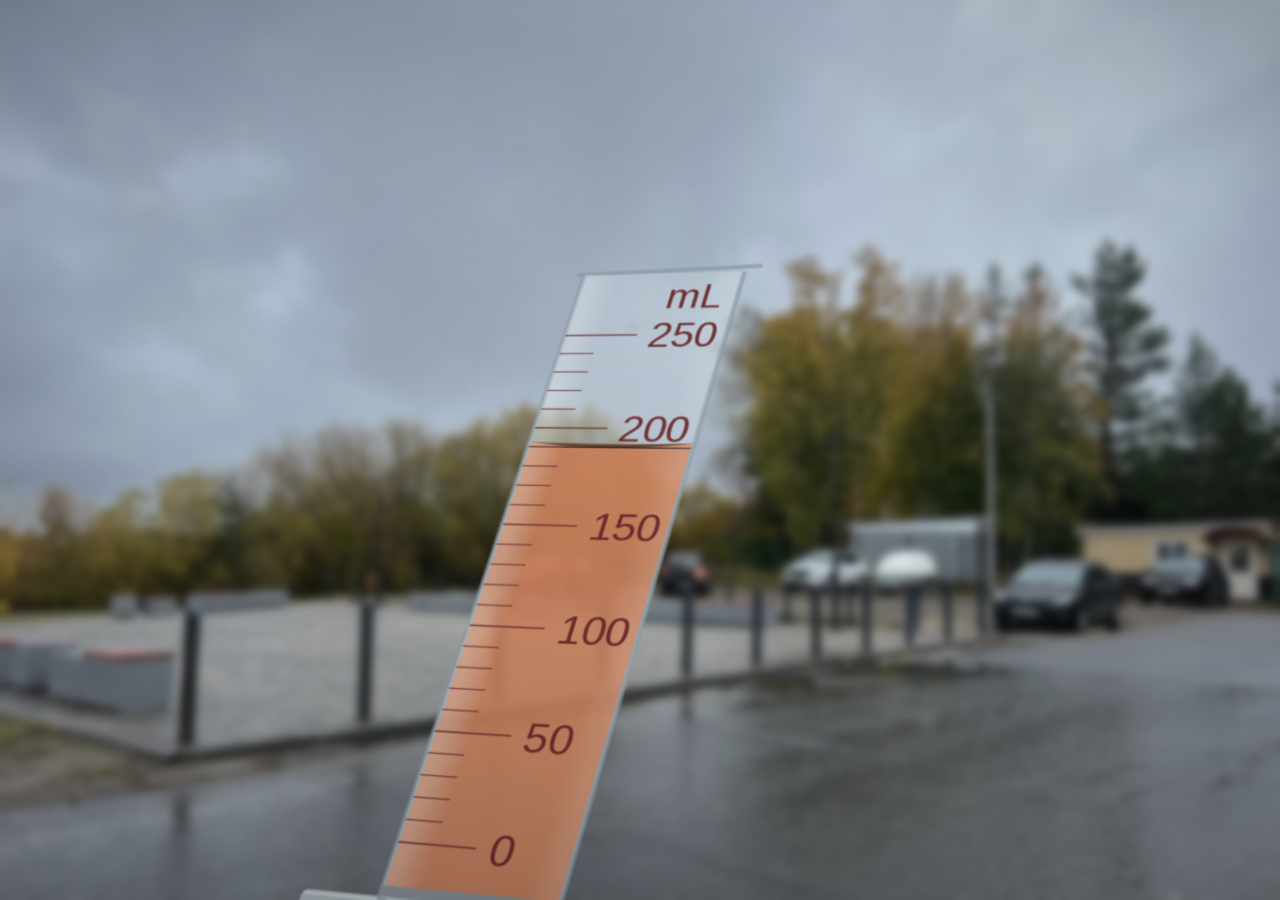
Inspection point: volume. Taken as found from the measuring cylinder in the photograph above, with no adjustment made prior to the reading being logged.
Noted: 190 mL
